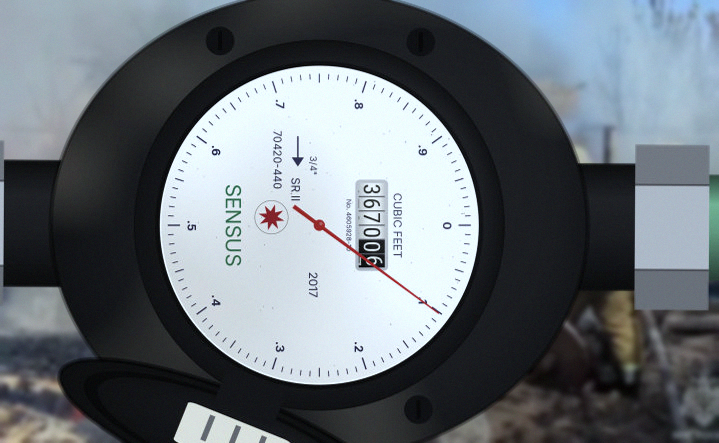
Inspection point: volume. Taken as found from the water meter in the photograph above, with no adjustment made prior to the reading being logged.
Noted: 367006.10 ft³
